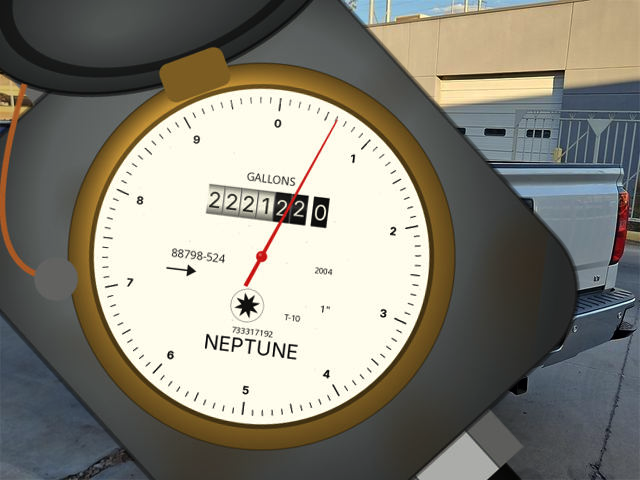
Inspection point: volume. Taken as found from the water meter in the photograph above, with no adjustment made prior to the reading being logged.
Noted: 2221220.6 gal
